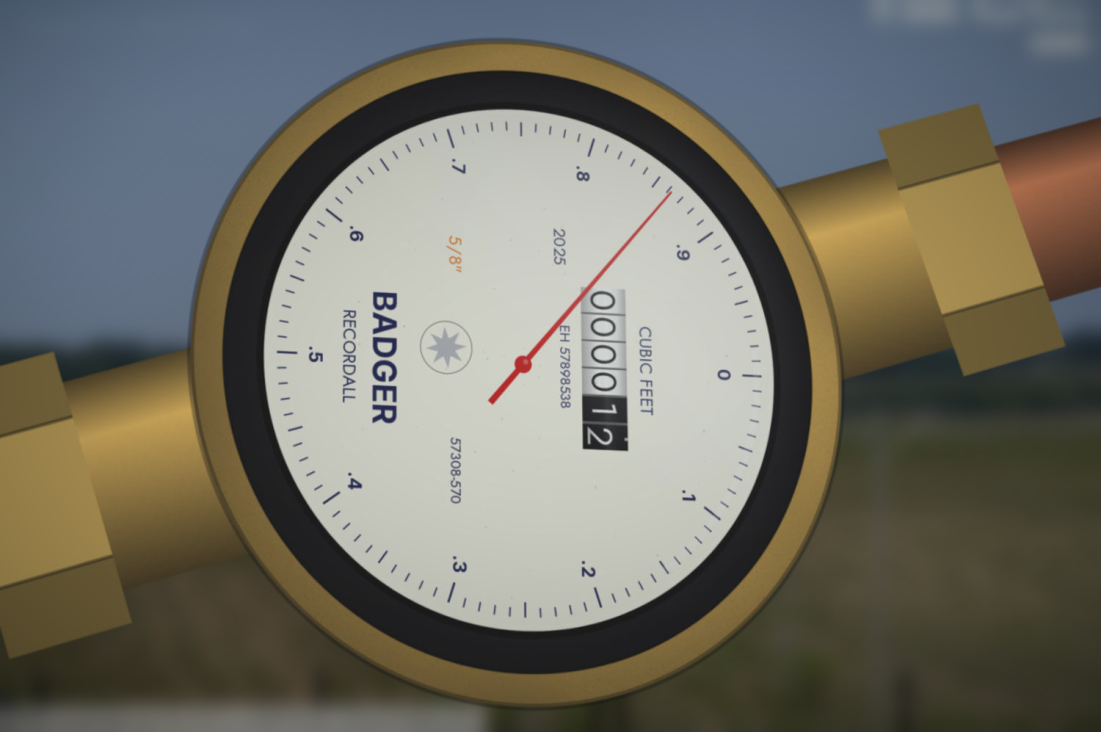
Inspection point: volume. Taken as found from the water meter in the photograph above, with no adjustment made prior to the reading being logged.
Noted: 11.86 ft³
